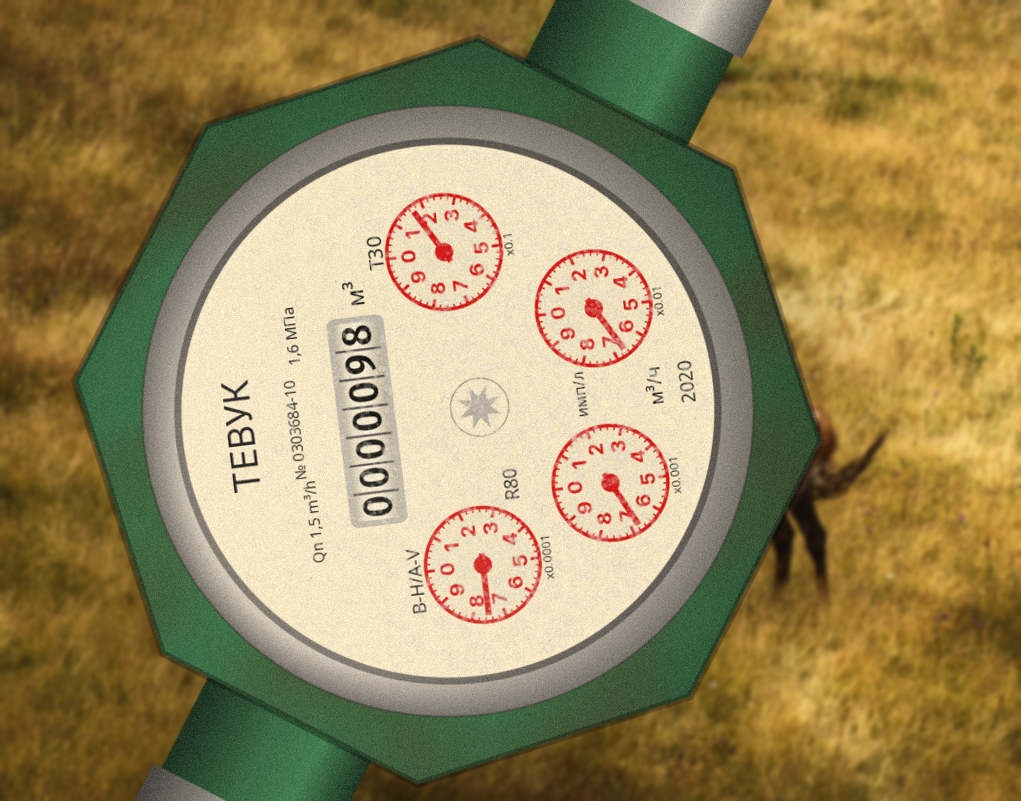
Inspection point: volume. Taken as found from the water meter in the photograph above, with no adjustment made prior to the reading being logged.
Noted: 98.1667 m³
